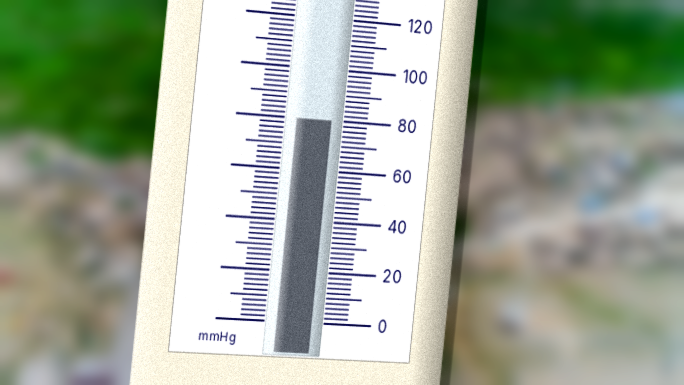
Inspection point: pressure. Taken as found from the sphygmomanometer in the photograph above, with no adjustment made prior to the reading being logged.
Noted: 80 mmHg
